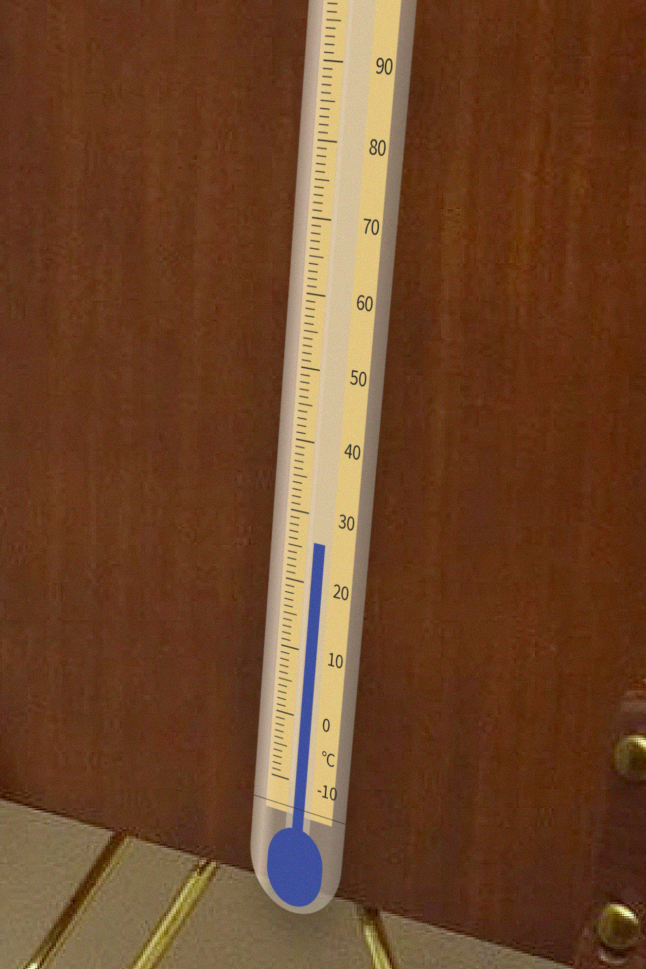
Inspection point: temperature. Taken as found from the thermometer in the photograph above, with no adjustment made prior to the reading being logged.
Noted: 26 °C
